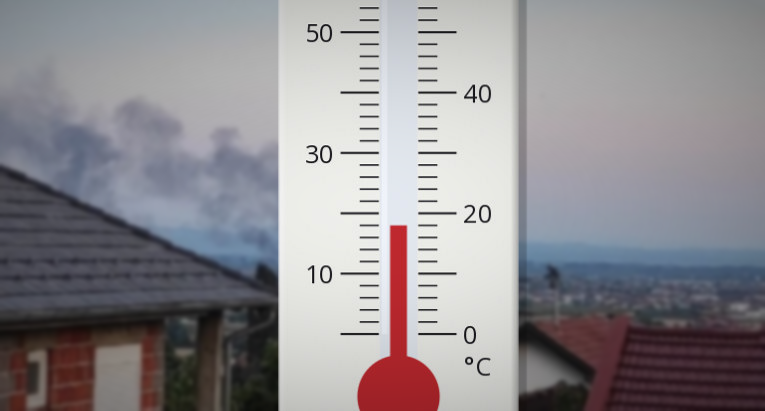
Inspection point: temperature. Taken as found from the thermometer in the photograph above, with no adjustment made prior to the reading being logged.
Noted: 18 °C
